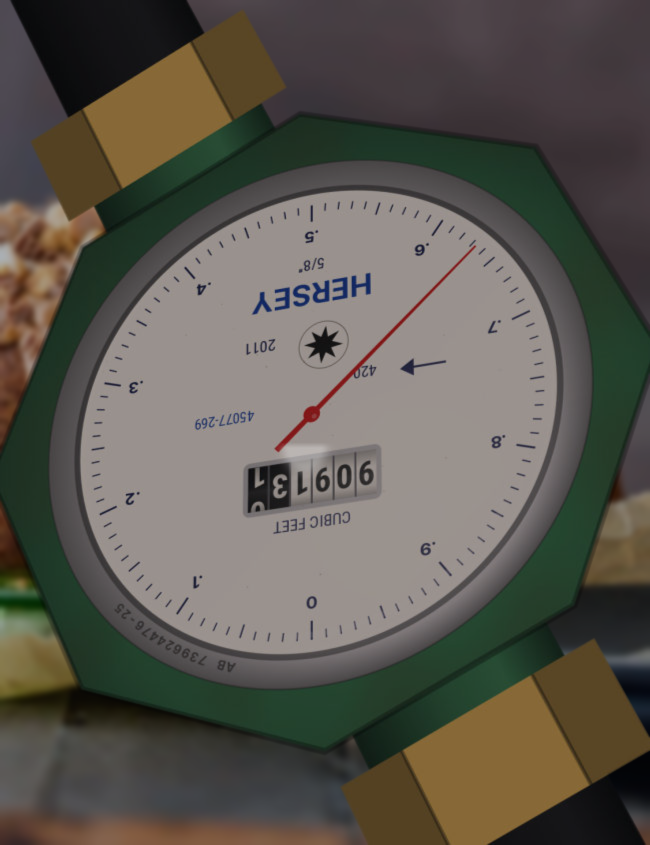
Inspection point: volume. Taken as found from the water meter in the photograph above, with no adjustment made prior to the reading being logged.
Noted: 909130.63 ft³
